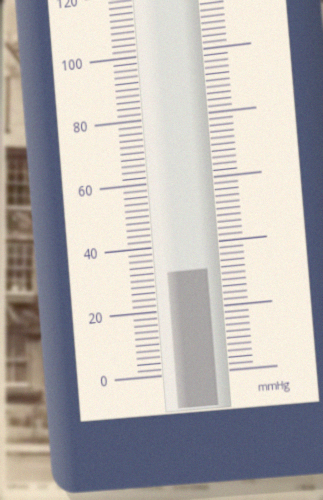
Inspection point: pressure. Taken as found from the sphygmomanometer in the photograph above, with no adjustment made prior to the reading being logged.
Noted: 32 mmHg
